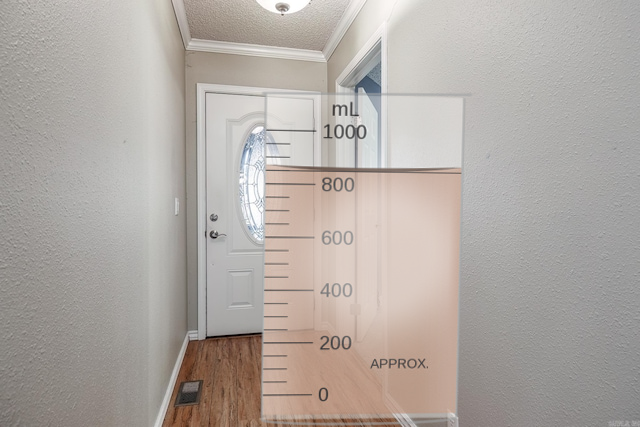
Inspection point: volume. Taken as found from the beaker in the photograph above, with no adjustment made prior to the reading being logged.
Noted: 850 mL
